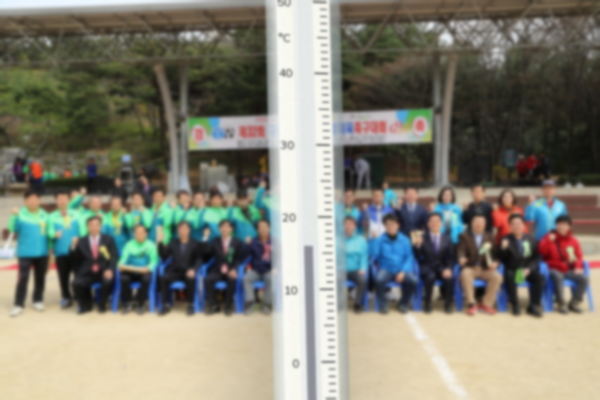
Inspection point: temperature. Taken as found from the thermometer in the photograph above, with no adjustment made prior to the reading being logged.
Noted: 16 °C
